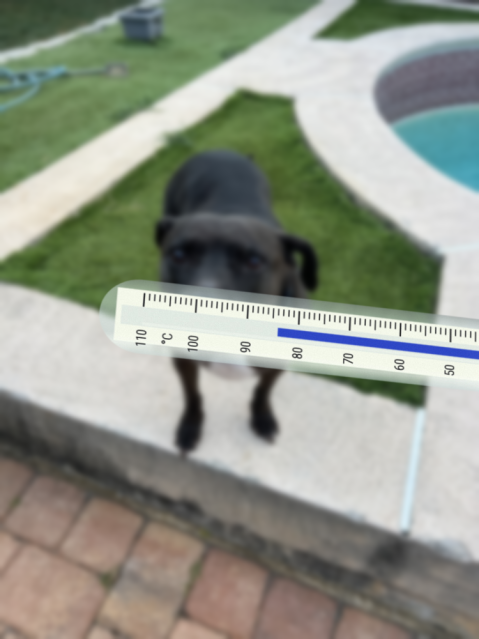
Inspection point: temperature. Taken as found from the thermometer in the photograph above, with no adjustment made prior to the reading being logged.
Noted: 84 °C
